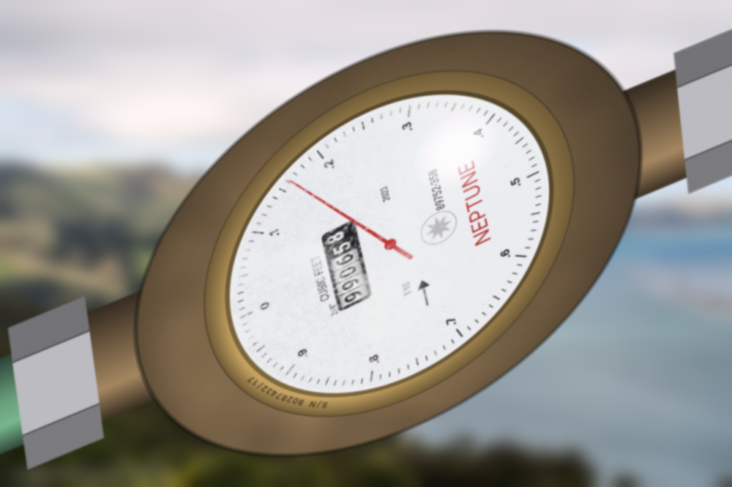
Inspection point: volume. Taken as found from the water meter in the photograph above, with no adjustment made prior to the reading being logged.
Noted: 990658.16 ft³
